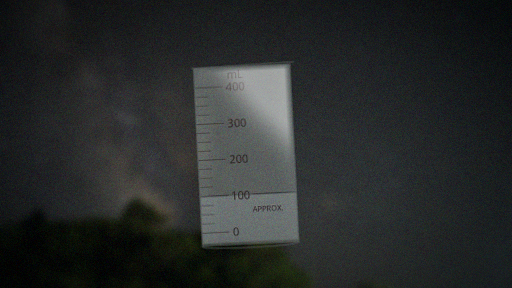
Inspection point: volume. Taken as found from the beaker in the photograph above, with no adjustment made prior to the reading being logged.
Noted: 100 mL
